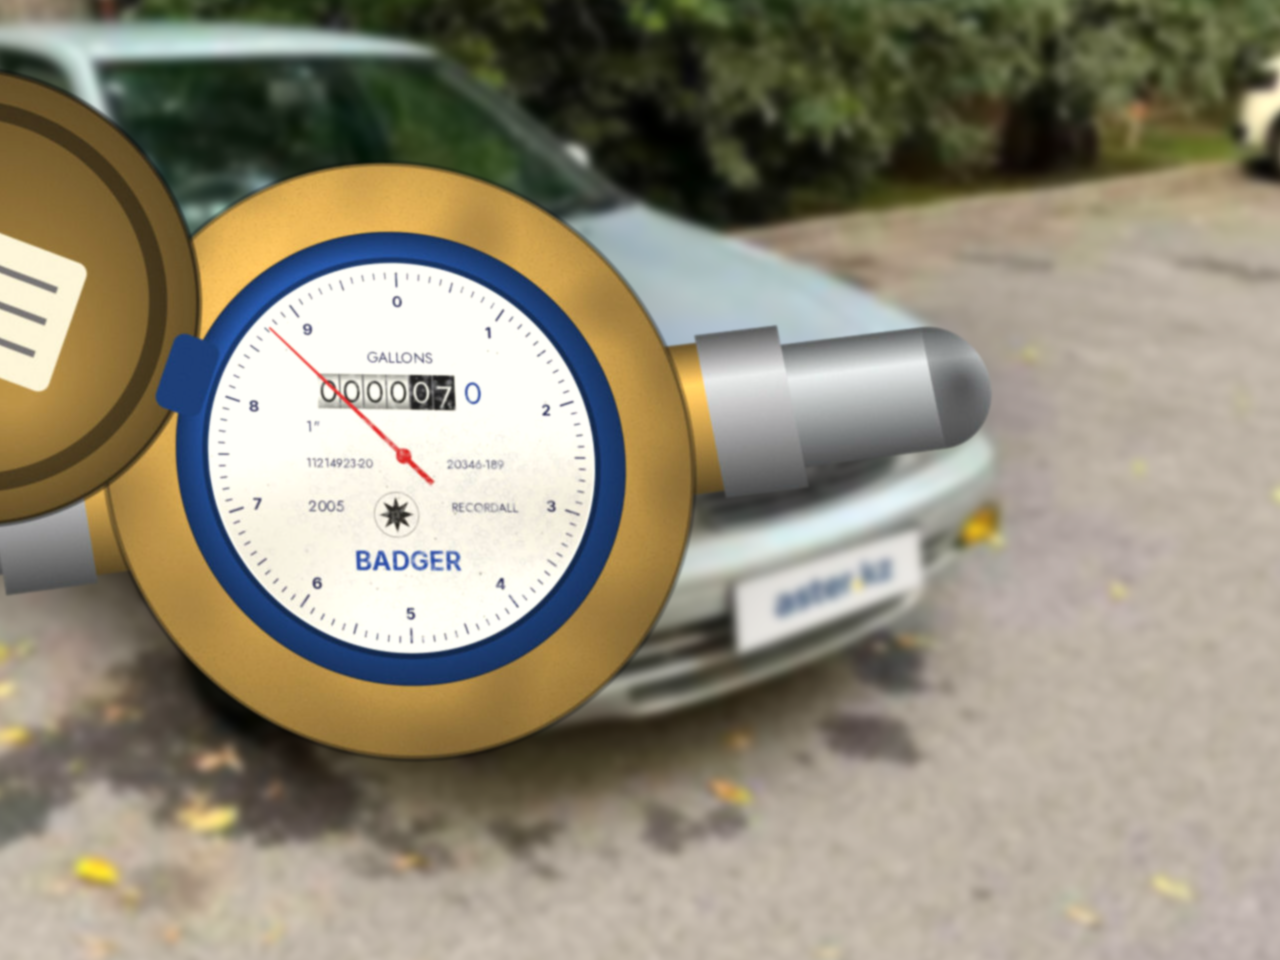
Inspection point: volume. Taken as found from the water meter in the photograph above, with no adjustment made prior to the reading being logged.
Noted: 68.7 gal
